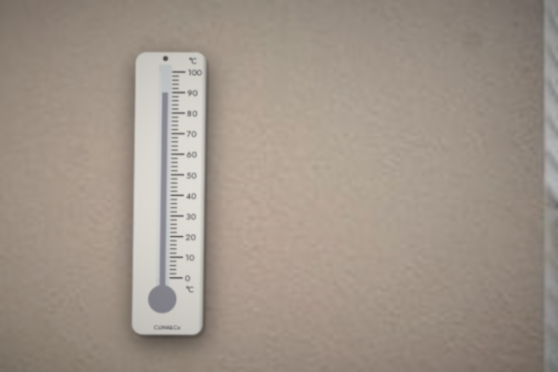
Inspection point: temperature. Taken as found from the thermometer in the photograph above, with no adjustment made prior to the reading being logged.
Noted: 90 °C
